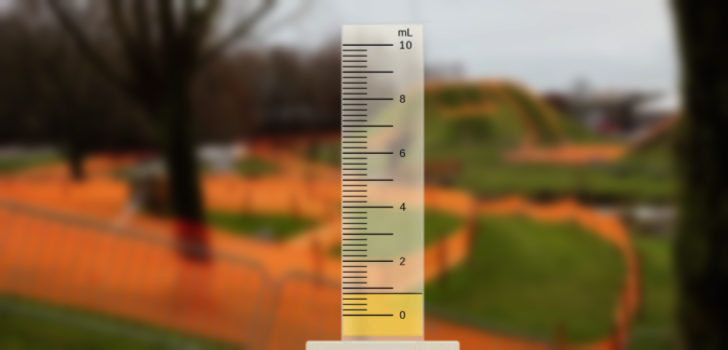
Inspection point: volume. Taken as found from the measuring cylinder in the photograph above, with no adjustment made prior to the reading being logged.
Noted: 0.8 mL
